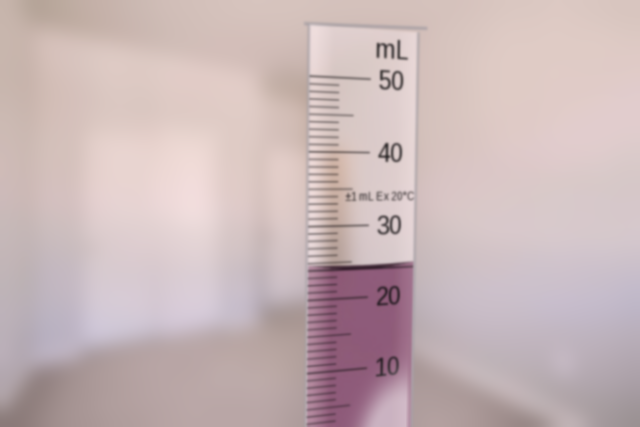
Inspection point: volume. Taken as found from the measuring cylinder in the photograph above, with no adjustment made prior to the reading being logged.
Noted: 24 mL
